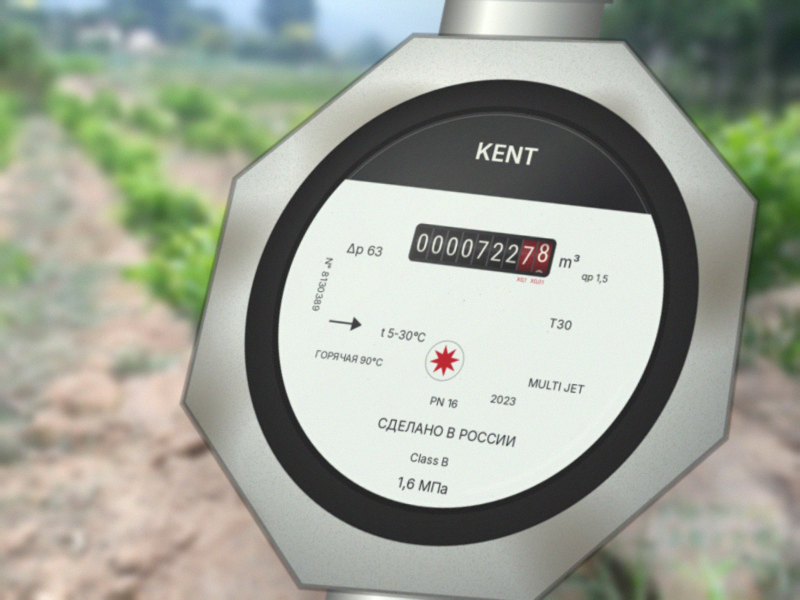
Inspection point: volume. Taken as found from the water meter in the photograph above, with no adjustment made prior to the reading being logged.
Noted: 722.78 m³
